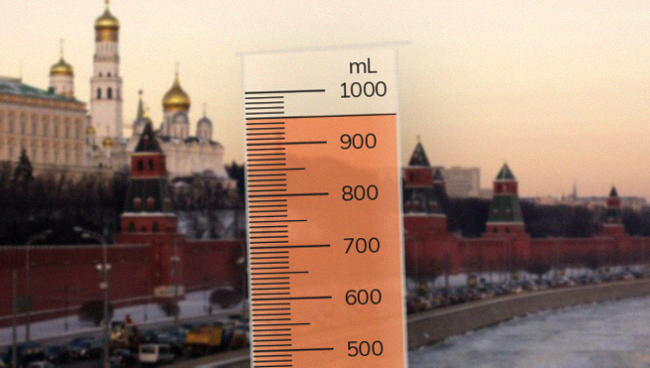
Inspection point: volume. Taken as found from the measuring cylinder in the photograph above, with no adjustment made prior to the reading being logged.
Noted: 950 mL
